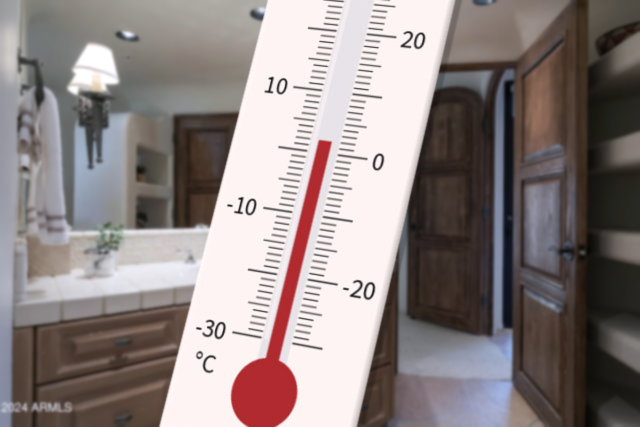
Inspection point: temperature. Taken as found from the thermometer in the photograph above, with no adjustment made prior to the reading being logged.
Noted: 2 °C
